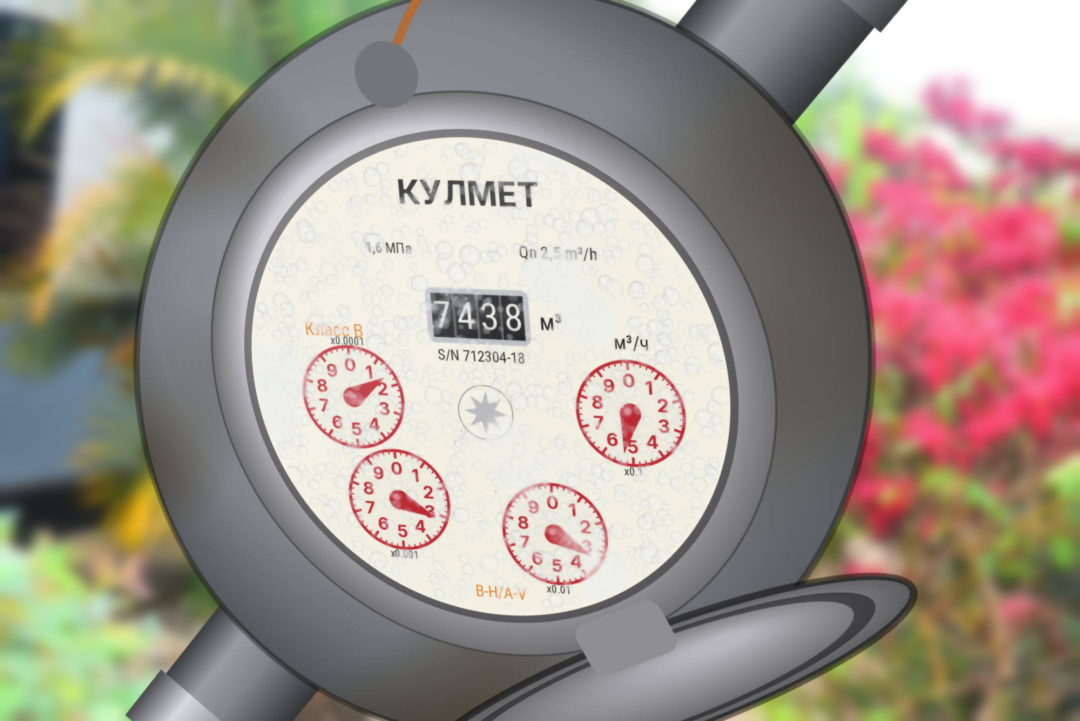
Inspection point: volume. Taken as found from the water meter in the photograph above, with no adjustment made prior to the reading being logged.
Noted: 7438.5331 m³
